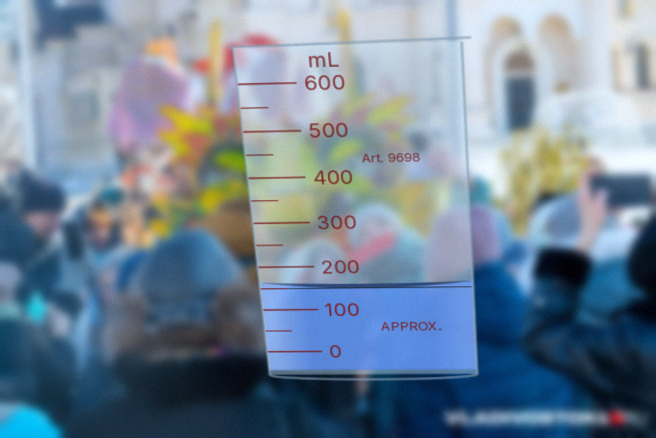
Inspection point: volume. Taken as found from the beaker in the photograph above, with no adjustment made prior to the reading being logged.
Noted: 150 mL
